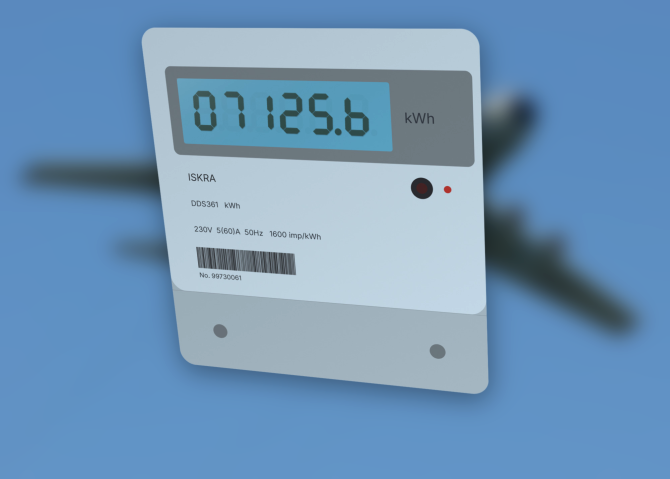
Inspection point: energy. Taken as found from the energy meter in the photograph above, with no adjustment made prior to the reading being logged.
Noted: 7125.6 kWh
